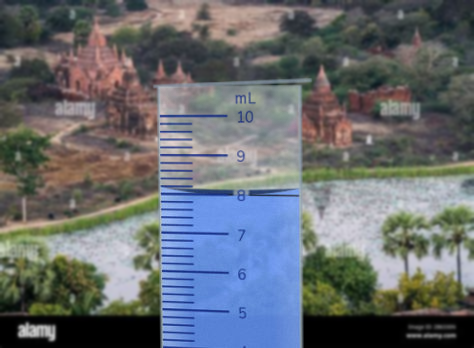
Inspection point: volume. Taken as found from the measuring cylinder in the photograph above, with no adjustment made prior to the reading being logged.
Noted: 8 mL
